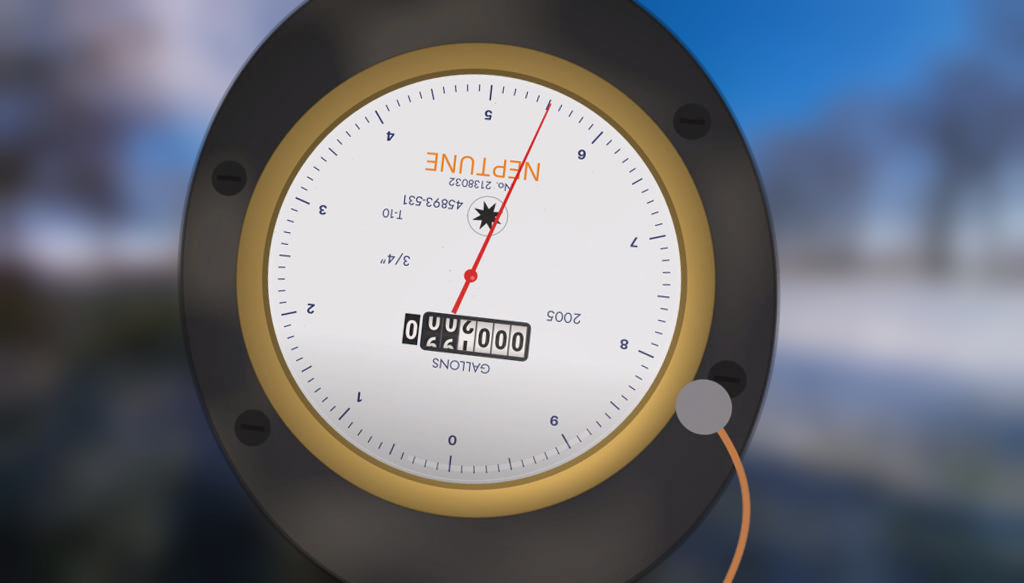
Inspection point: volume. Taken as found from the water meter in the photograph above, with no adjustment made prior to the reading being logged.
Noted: 1995.5 gal
